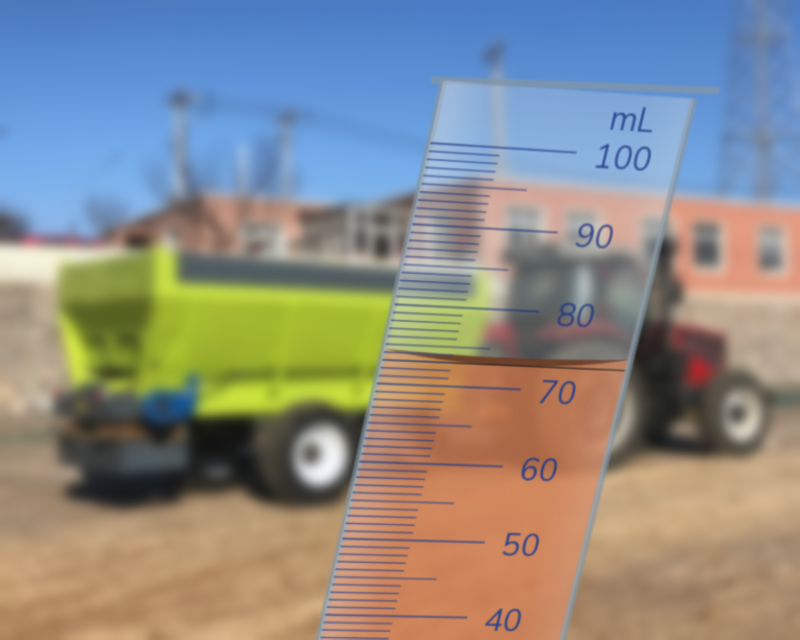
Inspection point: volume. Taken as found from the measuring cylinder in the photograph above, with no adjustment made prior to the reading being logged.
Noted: 73 mL
